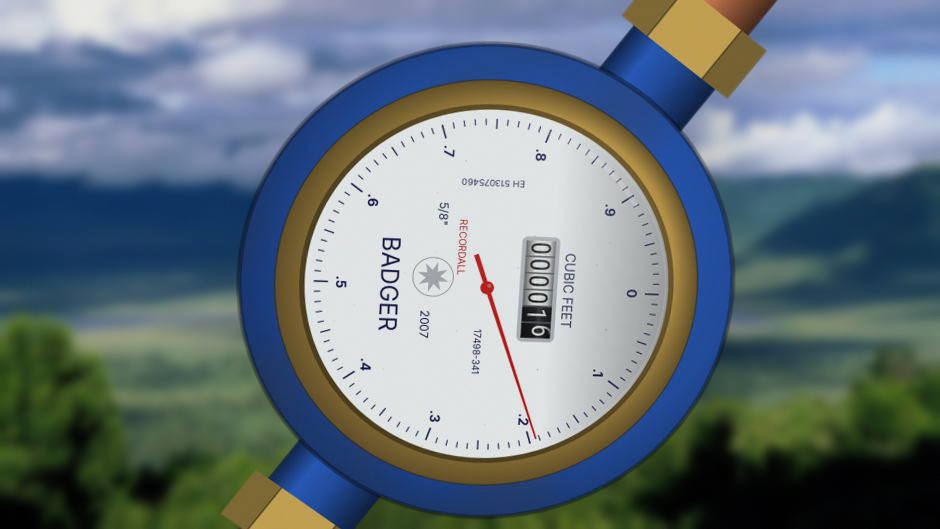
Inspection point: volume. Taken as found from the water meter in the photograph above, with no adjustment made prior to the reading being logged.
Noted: 16.19 ft³
